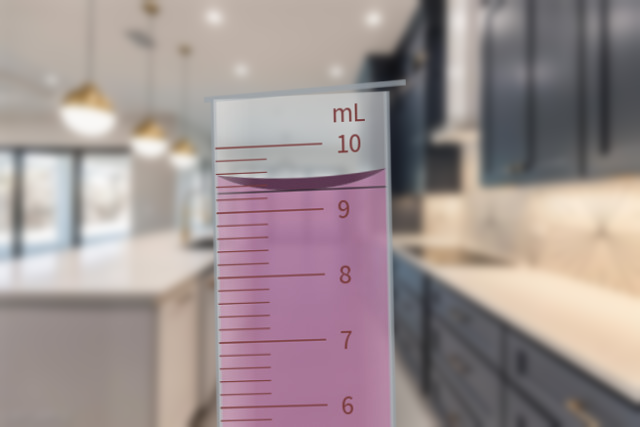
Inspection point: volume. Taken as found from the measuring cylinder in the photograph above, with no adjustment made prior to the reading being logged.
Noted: 9.3 mL
